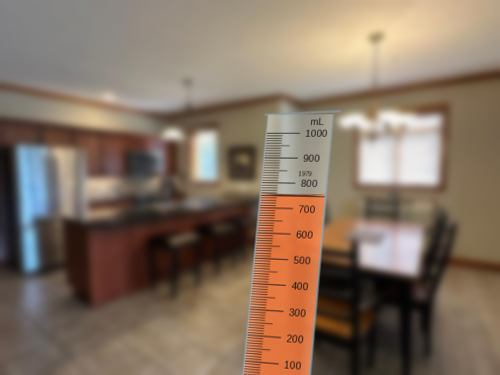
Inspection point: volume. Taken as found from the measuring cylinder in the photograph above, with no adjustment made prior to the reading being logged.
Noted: 750 mL
